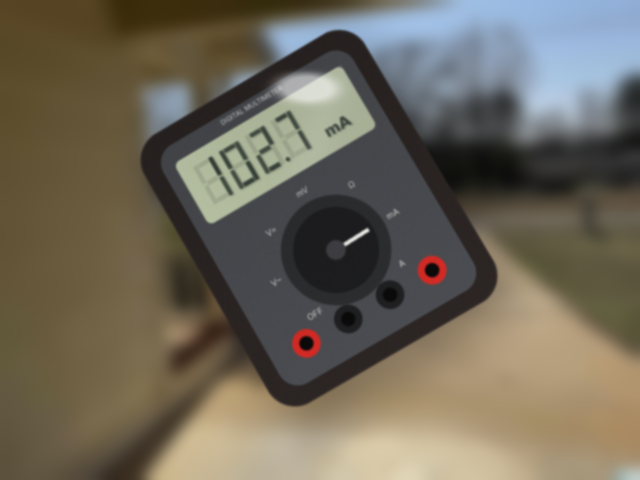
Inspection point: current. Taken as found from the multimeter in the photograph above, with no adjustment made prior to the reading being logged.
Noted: 102.7 mA
